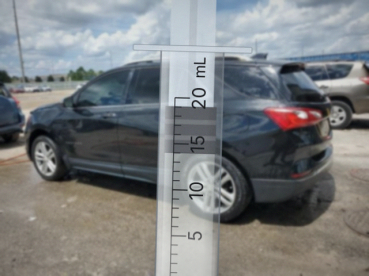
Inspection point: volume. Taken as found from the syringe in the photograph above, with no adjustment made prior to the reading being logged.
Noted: 14 mL
